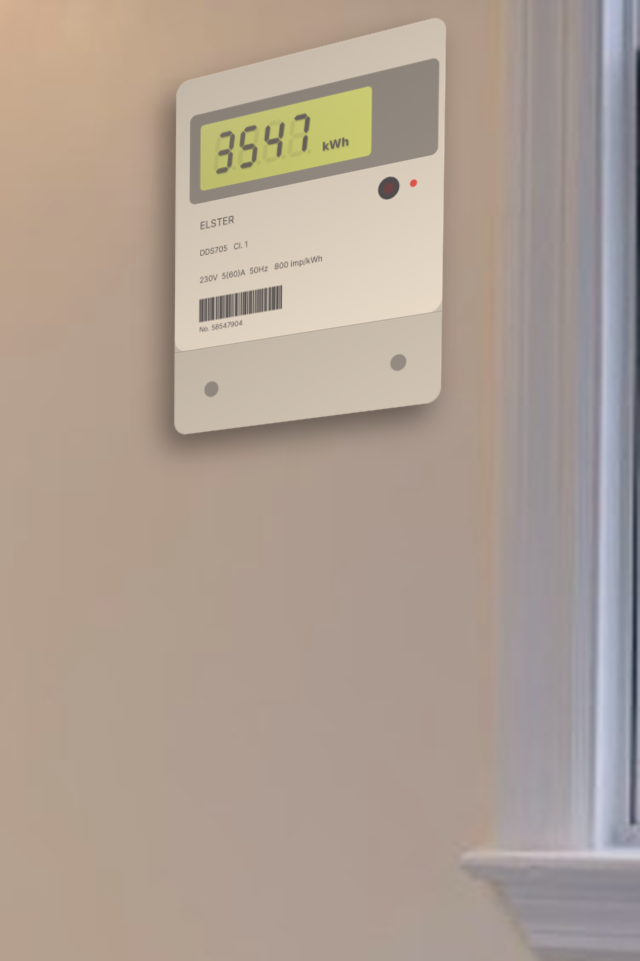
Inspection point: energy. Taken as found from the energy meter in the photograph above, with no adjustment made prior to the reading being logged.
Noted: 3547 kWh
